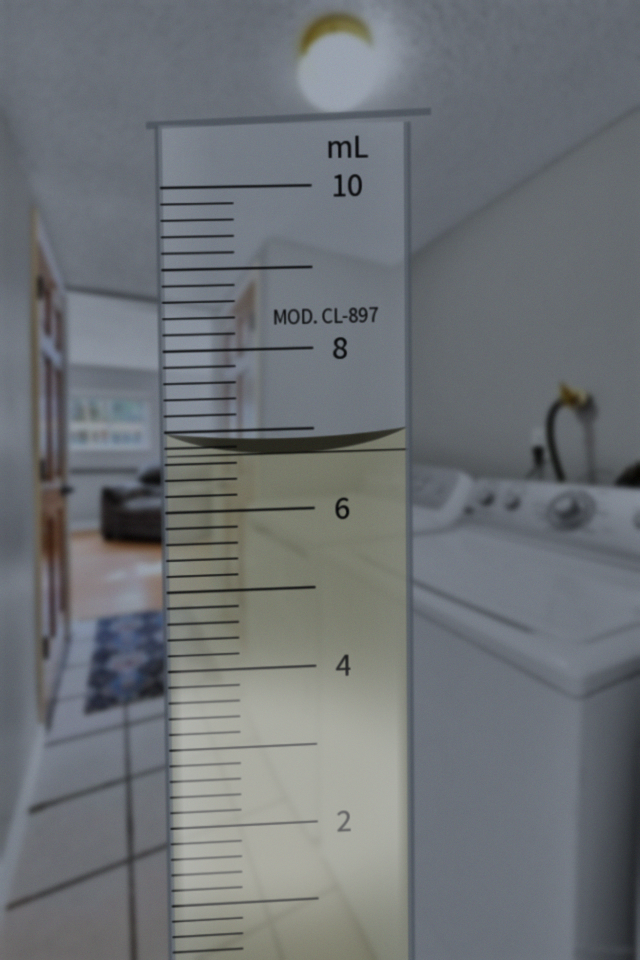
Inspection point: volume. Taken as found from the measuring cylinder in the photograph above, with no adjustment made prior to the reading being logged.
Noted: 6.7 mL
